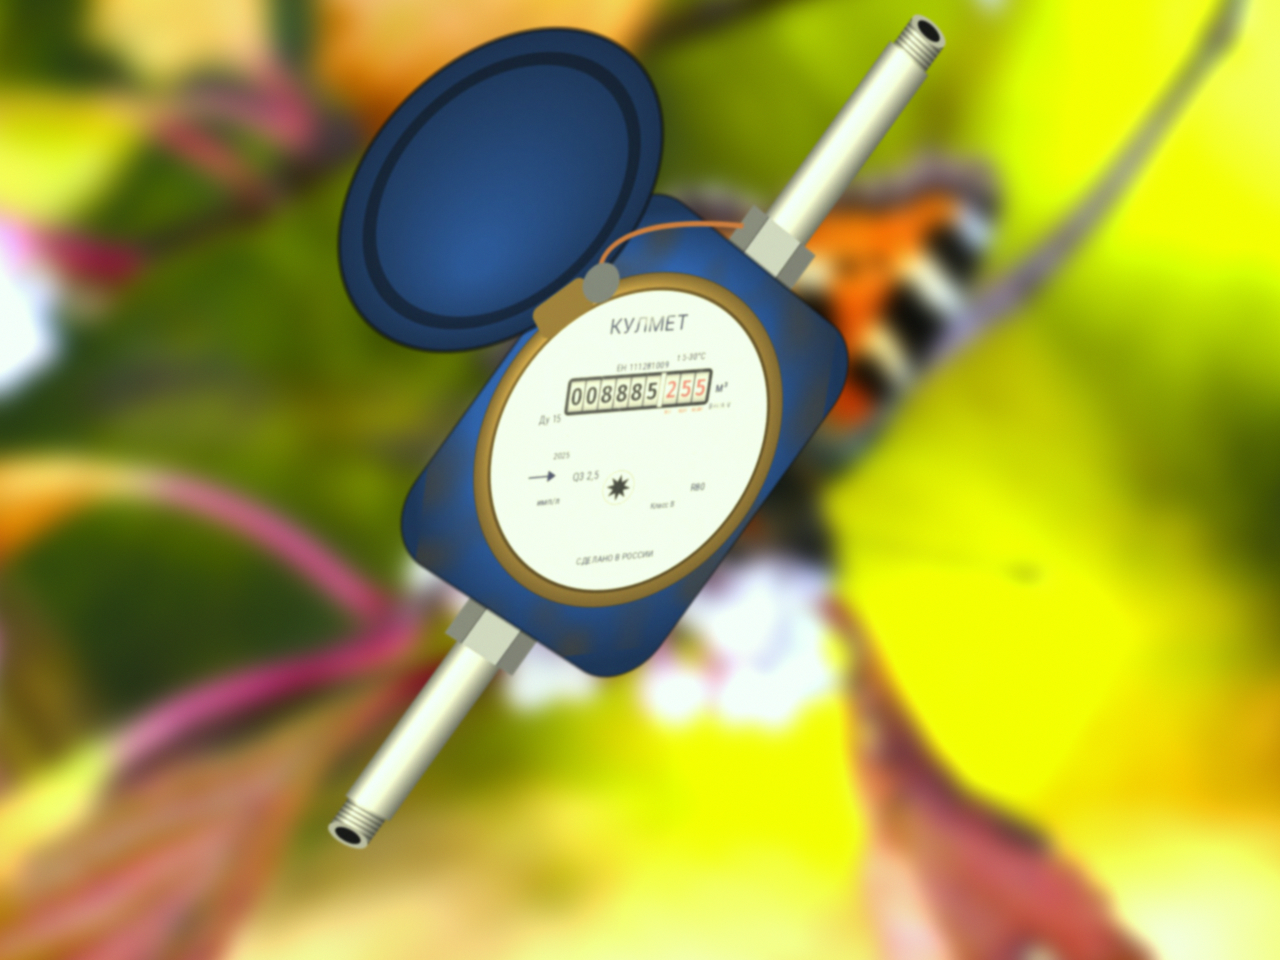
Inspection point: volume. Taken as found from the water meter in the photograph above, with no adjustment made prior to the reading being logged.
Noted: 8885.255 m³
